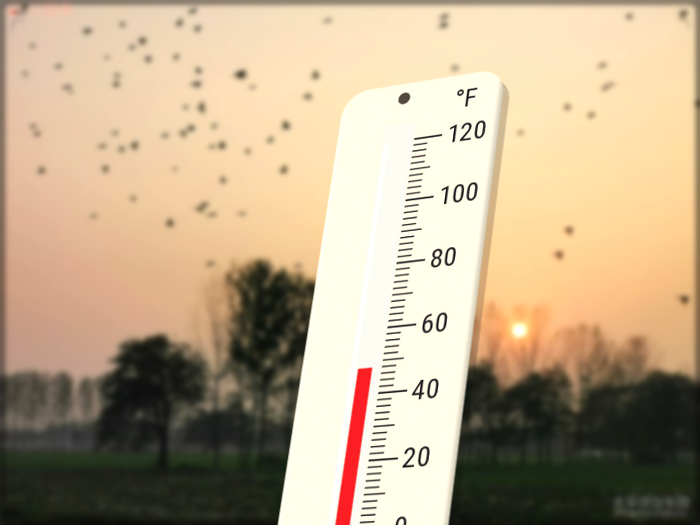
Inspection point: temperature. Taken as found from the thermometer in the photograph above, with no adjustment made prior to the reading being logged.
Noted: 48 °F
